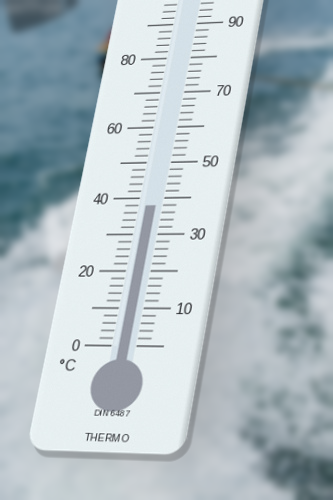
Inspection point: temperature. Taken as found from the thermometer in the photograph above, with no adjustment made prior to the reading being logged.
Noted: 38 °C
